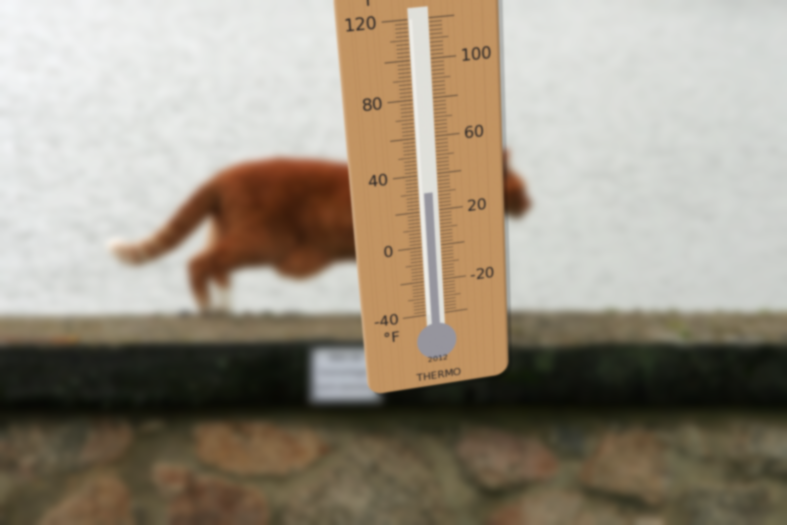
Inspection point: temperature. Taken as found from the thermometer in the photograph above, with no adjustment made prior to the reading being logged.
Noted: 30 °F
